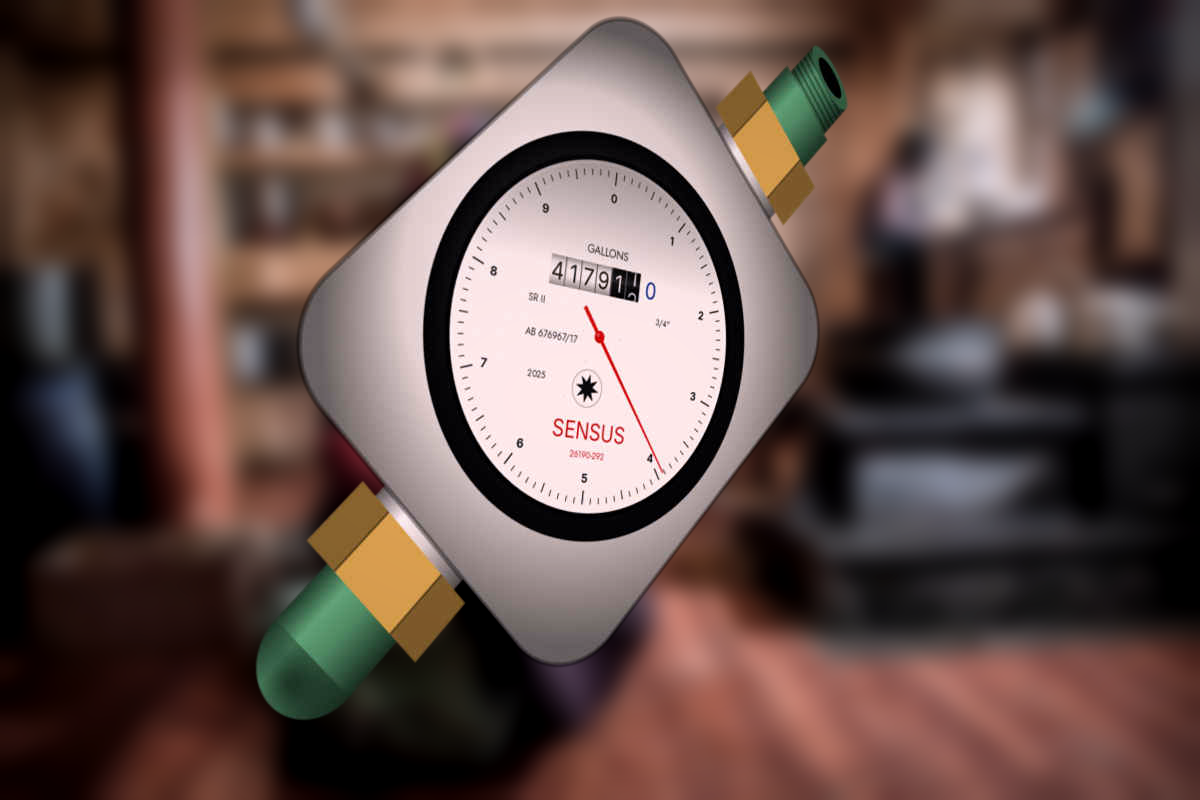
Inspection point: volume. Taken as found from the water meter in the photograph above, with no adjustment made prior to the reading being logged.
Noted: 4179113.9 gal
